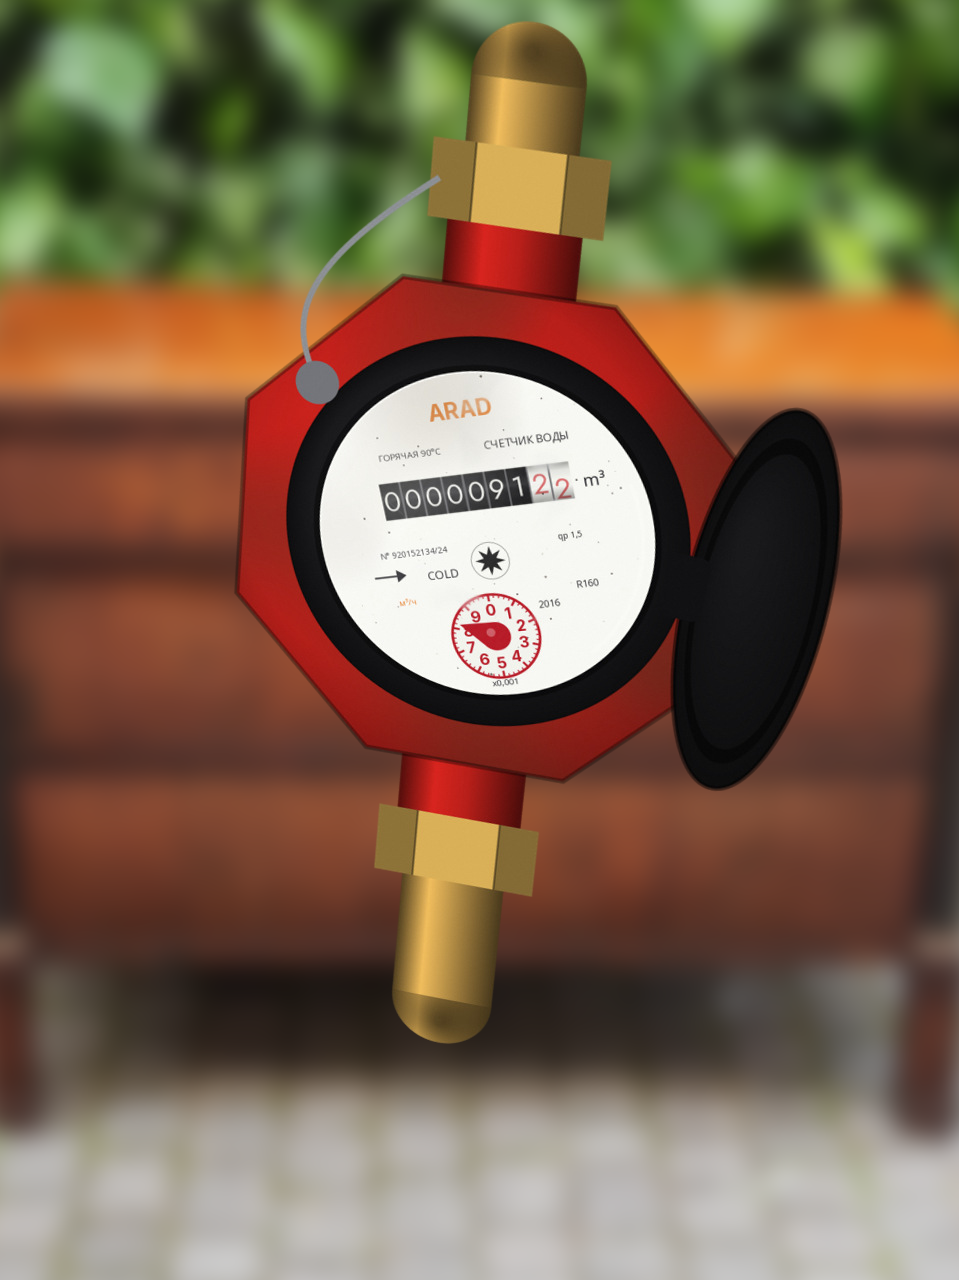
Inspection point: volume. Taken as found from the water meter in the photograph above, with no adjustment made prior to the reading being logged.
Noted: 91.218 m³
